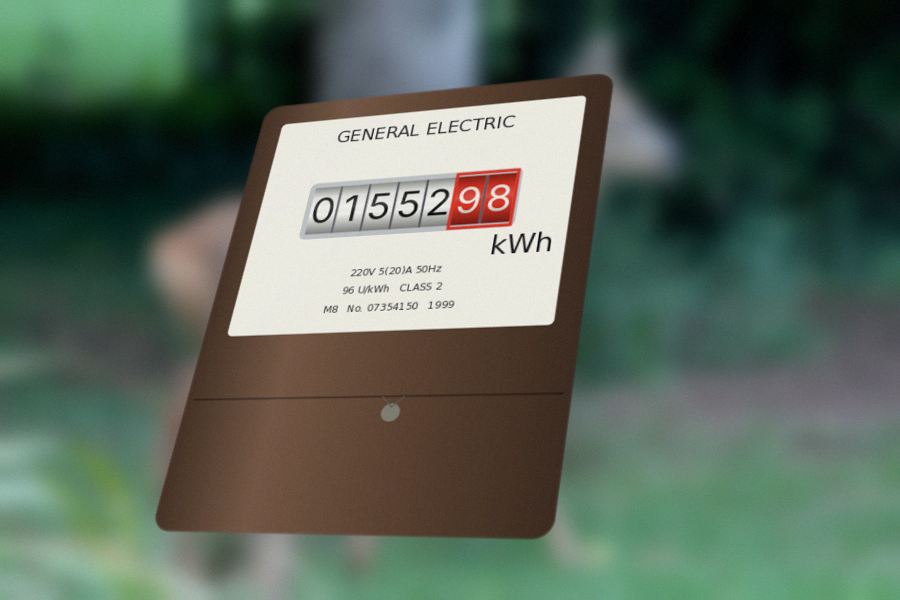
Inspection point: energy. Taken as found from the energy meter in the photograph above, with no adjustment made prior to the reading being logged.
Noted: 1552.98 kWh
